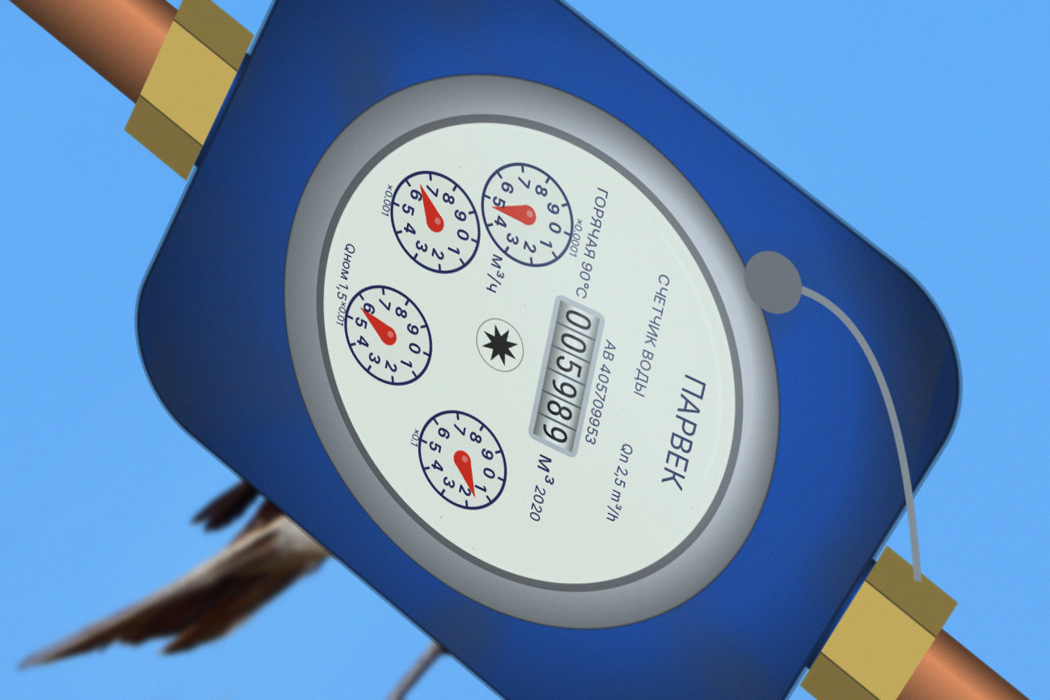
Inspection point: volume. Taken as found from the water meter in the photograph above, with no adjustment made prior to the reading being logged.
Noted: 5989.1564 m³
